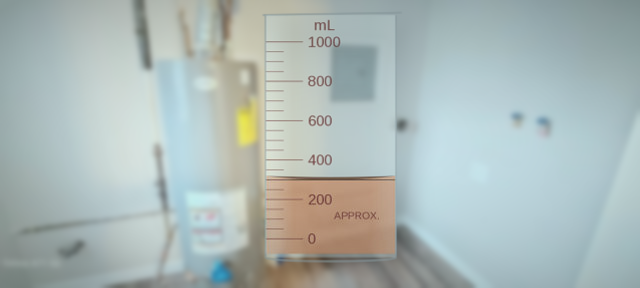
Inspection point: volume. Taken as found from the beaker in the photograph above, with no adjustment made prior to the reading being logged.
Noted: 300 mL
